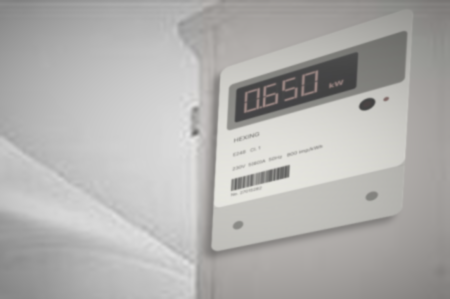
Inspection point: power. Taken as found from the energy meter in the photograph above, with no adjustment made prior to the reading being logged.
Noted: 0.650 kW
